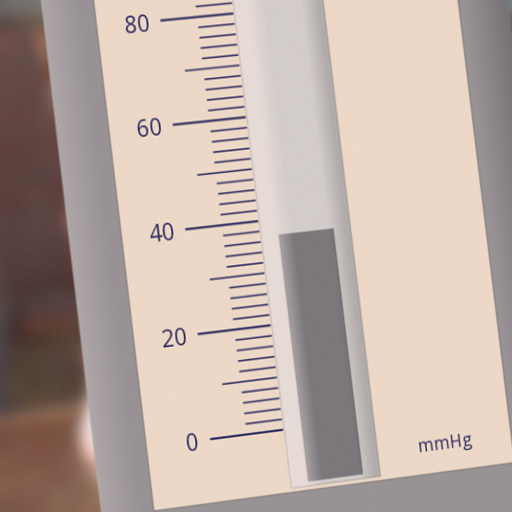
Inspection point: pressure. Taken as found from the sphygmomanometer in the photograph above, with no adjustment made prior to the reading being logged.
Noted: 37 mmHg
